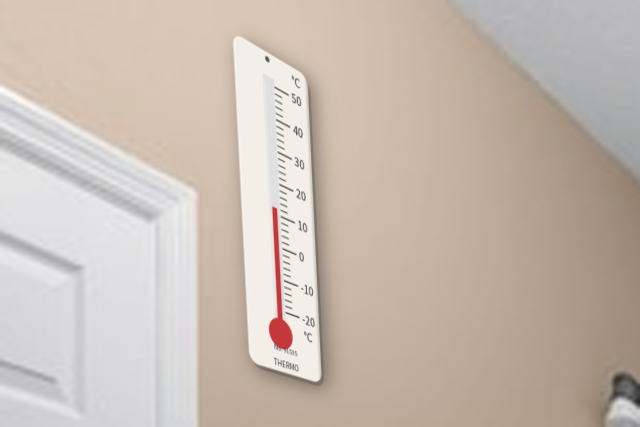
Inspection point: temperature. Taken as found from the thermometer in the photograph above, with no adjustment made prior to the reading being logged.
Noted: 12 °C
